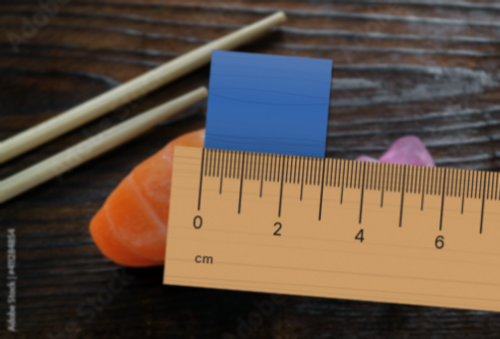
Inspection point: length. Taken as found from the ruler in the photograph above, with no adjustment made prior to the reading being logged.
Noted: 3 cm
